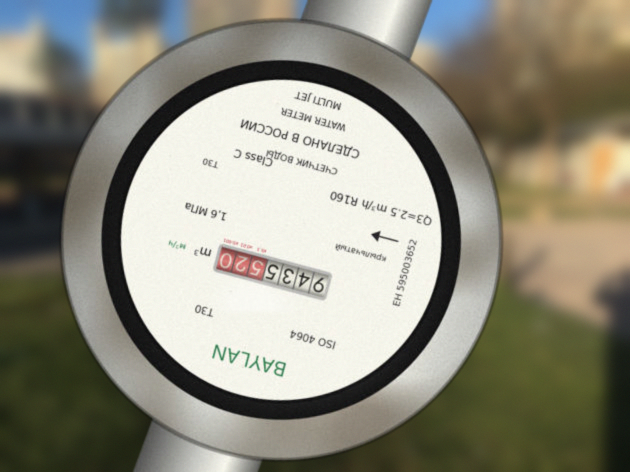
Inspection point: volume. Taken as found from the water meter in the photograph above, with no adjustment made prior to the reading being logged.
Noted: 9435.520 m³
